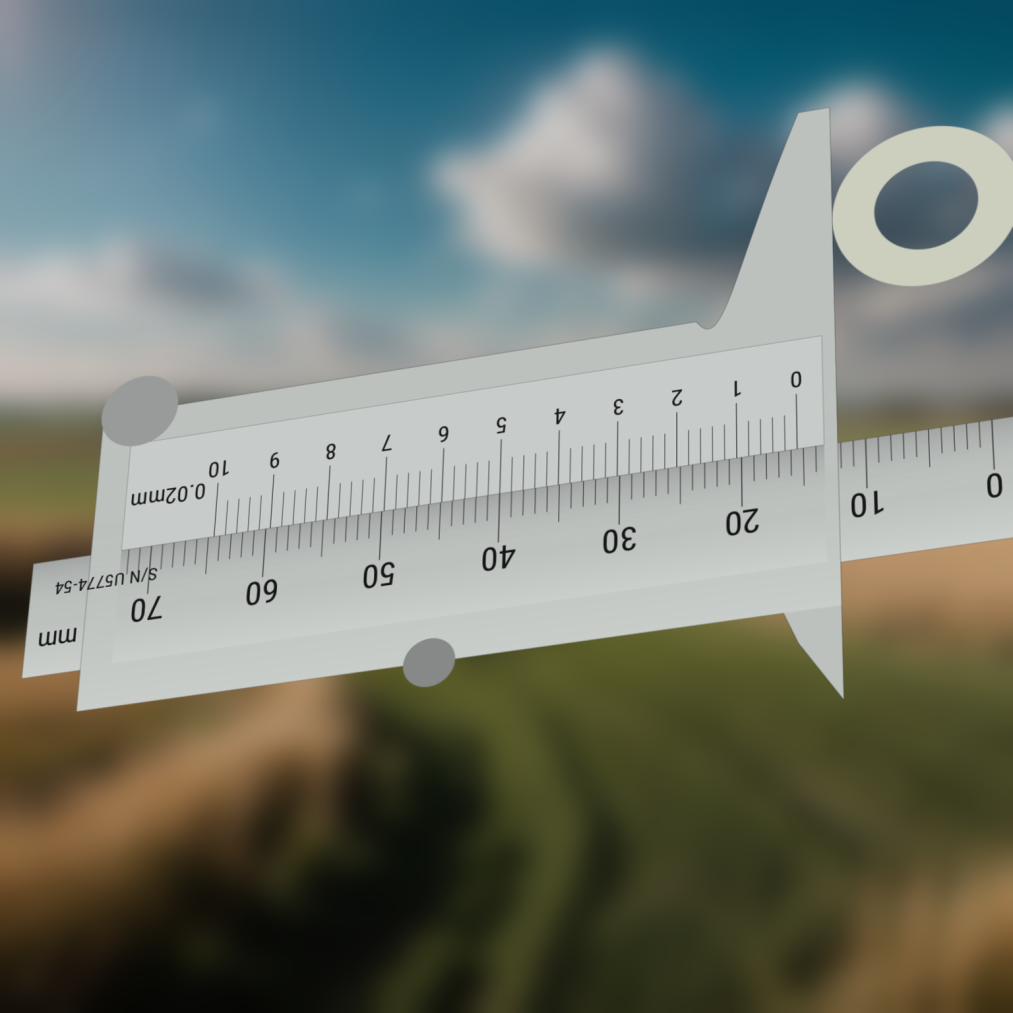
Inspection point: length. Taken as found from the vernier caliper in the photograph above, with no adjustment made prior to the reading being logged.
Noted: 15.5 mm
